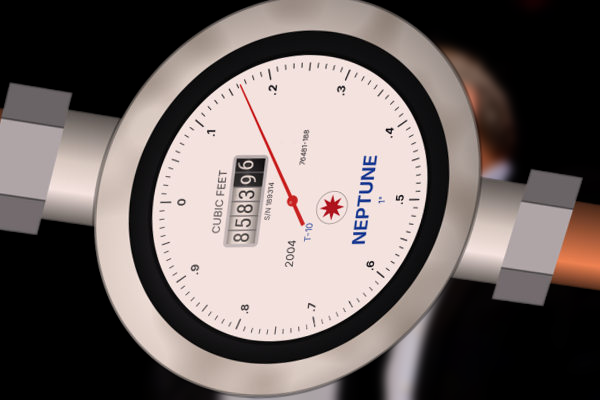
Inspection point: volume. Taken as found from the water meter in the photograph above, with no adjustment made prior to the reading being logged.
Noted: 858396.16 ft³
